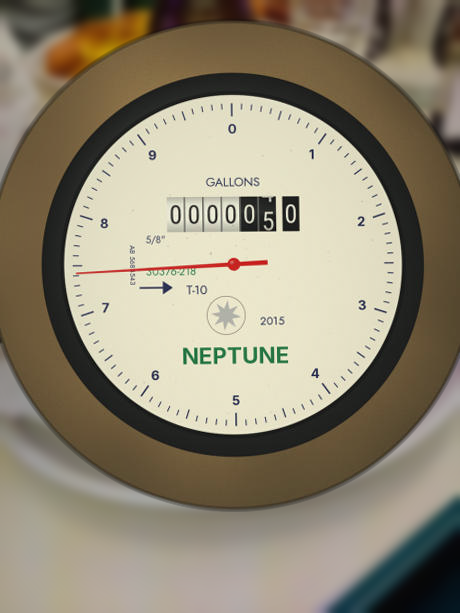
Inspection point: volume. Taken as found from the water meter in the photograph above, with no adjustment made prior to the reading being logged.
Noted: 47.4 gal
